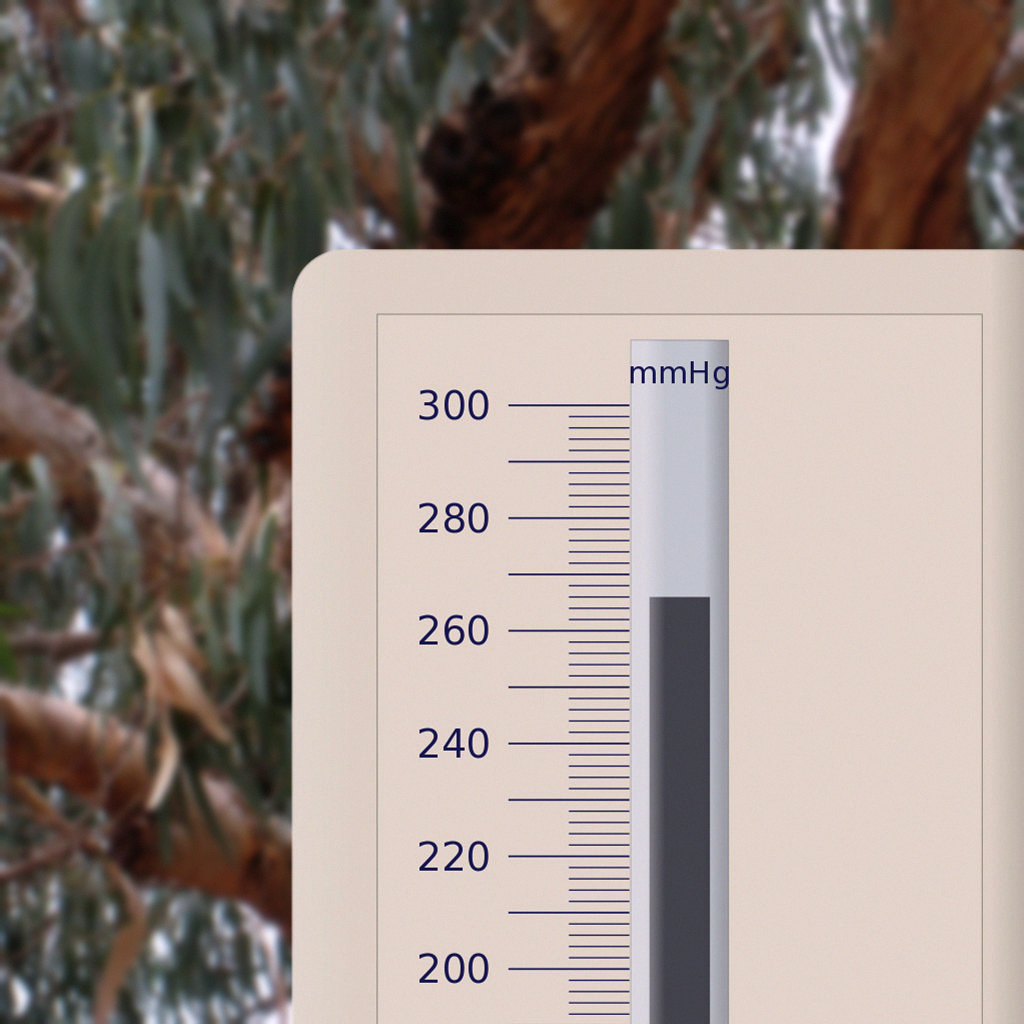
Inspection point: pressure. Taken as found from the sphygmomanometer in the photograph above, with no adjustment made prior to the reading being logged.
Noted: 266 mmHg
